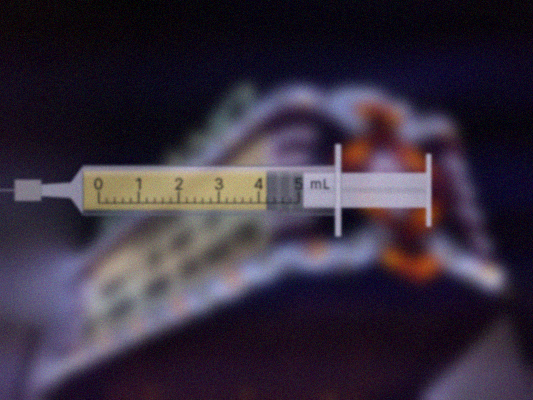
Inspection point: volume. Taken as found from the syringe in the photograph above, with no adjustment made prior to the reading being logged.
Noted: 4.2 mL
